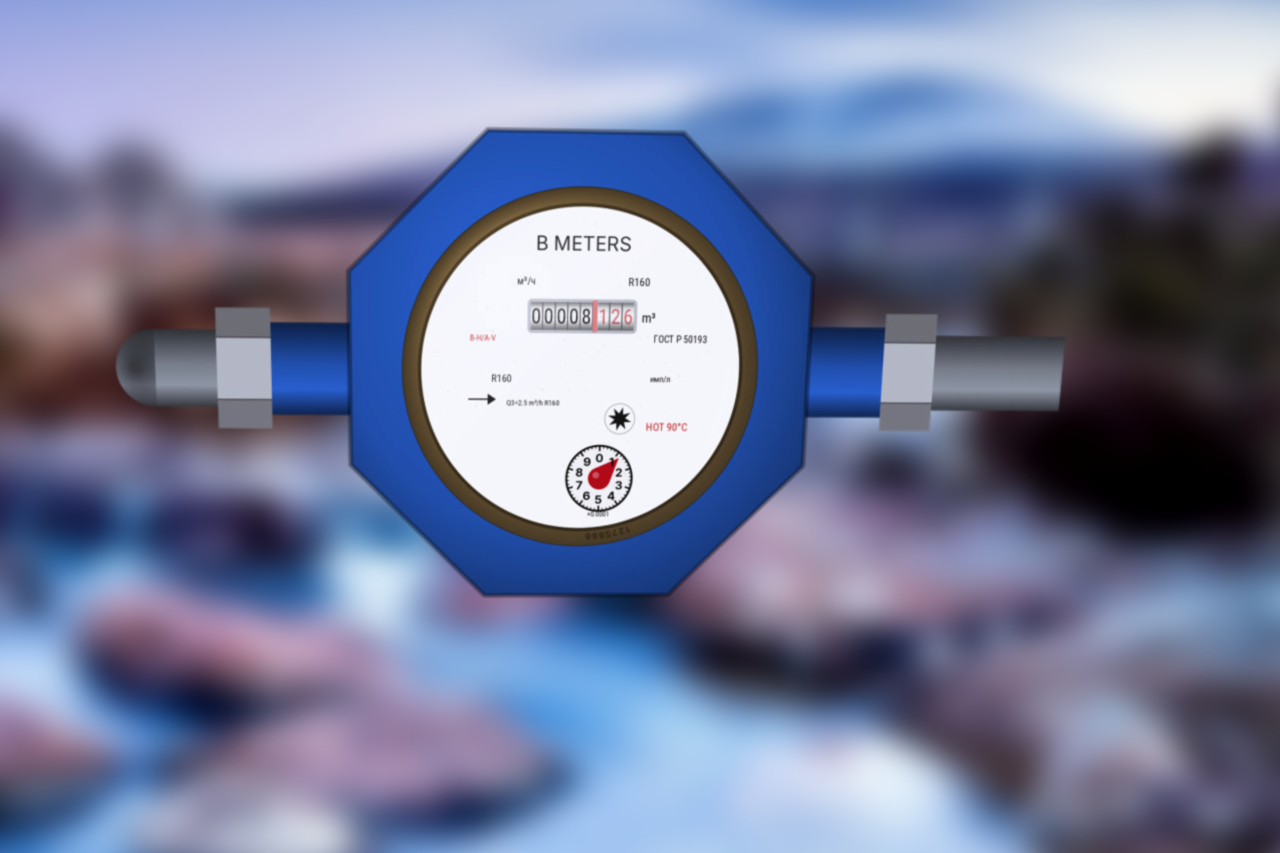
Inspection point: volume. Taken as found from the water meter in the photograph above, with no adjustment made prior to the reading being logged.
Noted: 8.1261 m³
